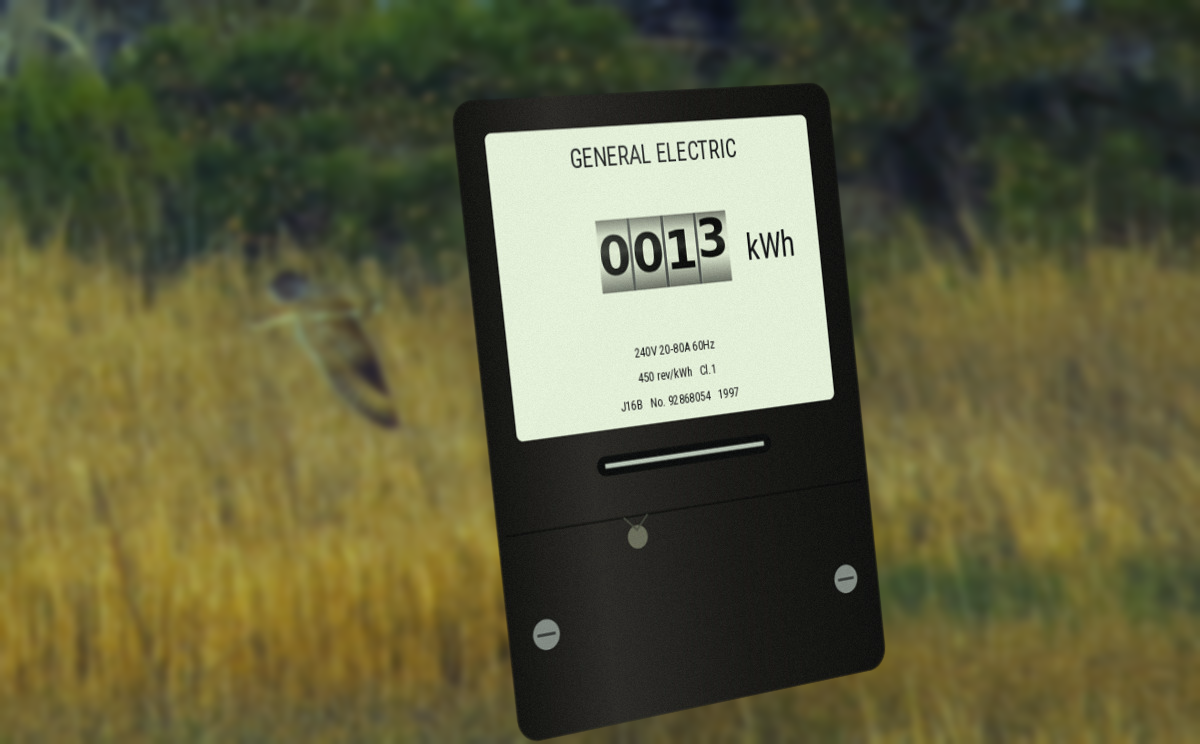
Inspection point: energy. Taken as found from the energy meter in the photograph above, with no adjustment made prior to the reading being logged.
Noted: 13 kWh
